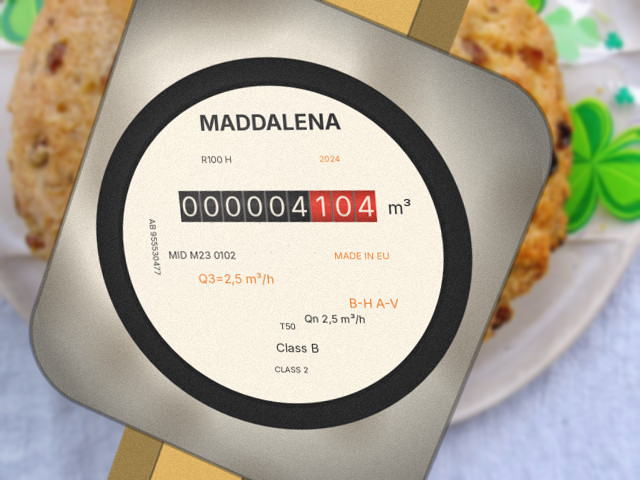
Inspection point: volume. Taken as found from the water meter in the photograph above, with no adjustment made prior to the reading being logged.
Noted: 4.104 m³
